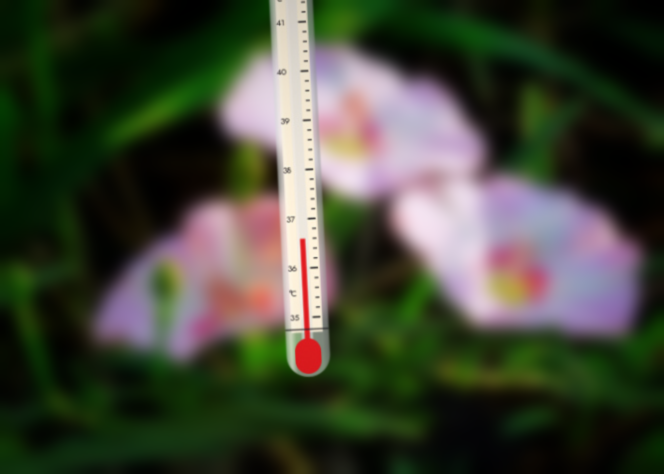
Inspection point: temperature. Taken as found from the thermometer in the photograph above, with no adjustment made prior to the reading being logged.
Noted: 36.6 °C
